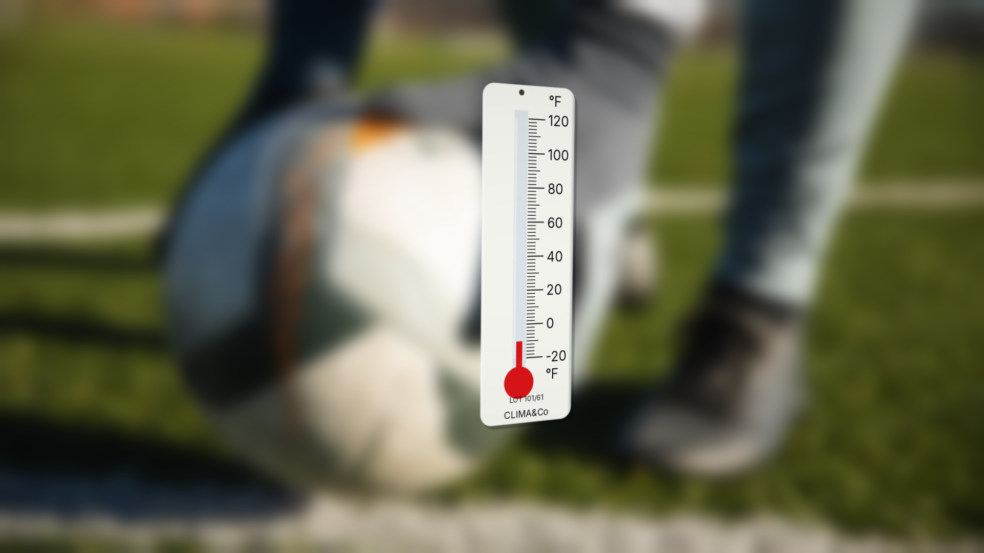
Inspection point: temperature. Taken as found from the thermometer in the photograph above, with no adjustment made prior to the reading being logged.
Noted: -10 °F
